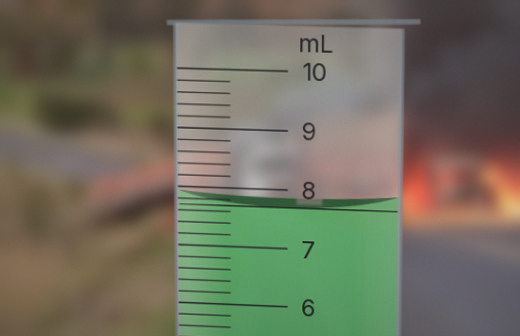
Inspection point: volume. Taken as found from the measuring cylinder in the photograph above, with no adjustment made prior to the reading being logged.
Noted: 7.7 mL
